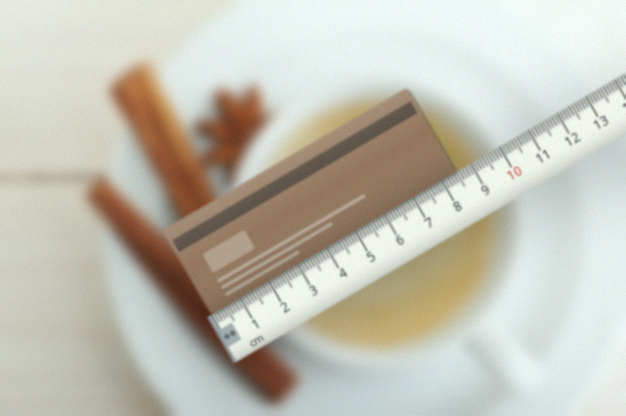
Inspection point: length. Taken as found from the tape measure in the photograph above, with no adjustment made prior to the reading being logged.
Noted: 8.5 cm
